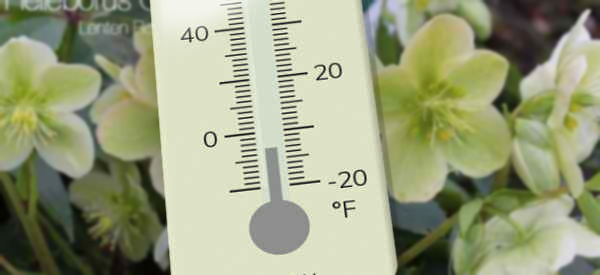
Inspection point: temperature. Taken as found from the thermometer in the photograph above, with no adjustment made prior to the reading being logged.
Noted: -6 °F
